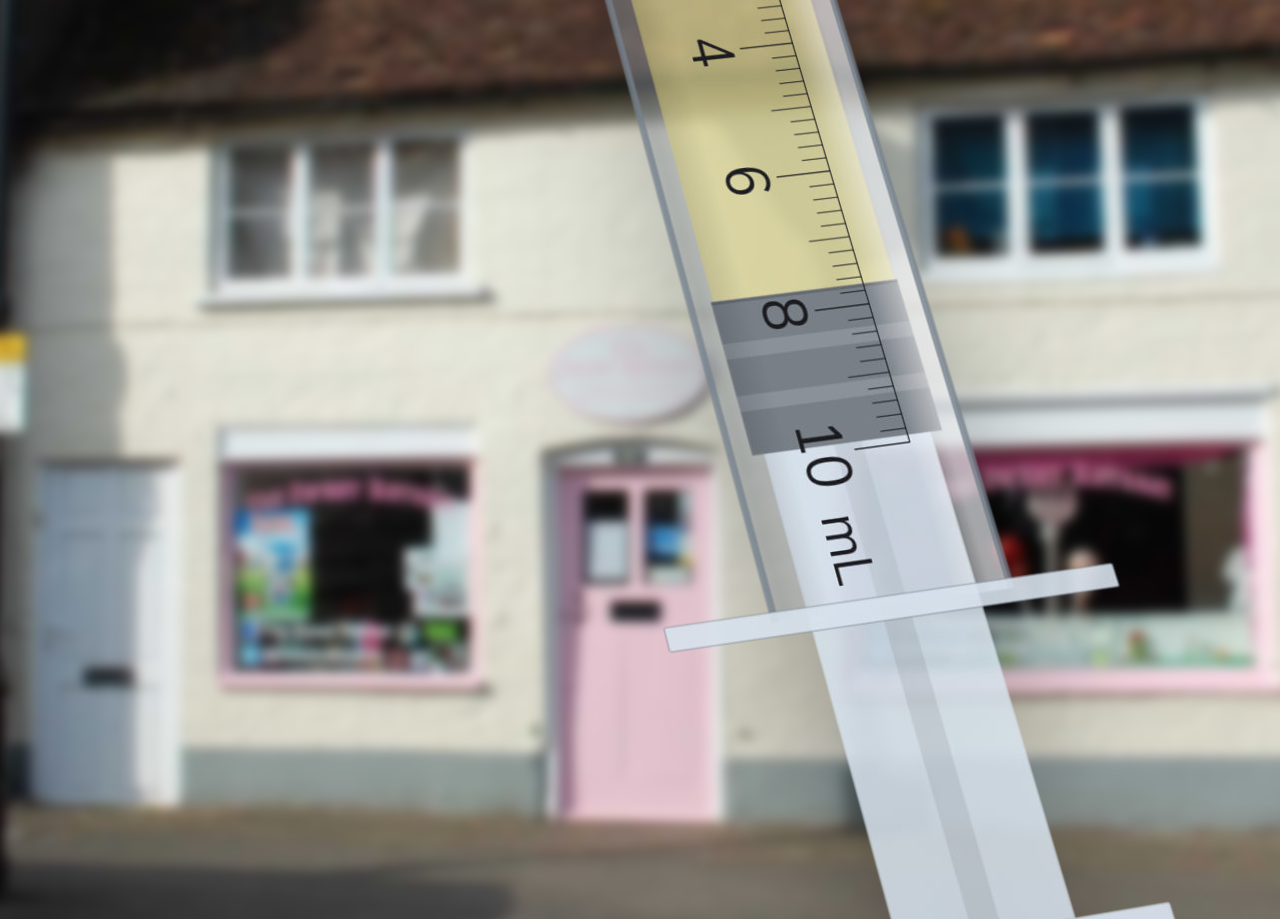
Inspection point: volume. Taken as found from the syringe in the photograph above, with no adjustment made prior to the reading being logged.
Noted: 7.7 mL
